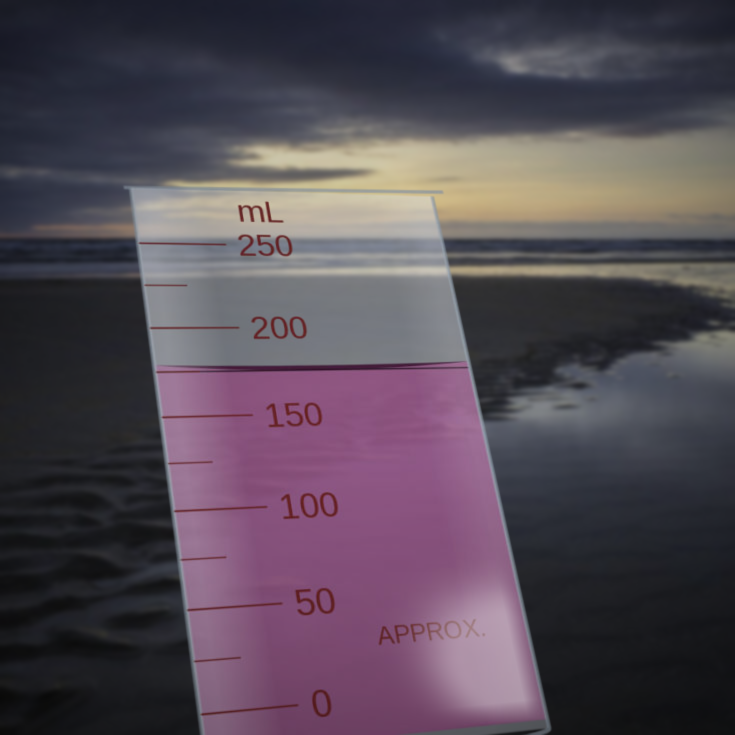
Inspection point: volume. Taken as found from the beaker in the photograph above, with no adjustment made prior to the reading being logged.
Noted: 175 mL
